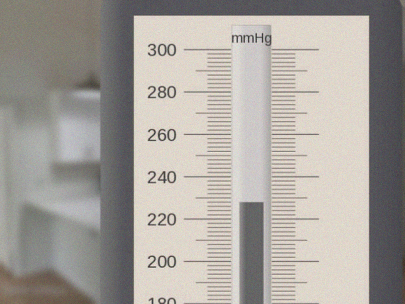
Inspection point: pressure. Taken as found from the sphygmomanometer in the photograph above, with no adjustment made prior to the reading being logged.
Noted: 228 mmHg
